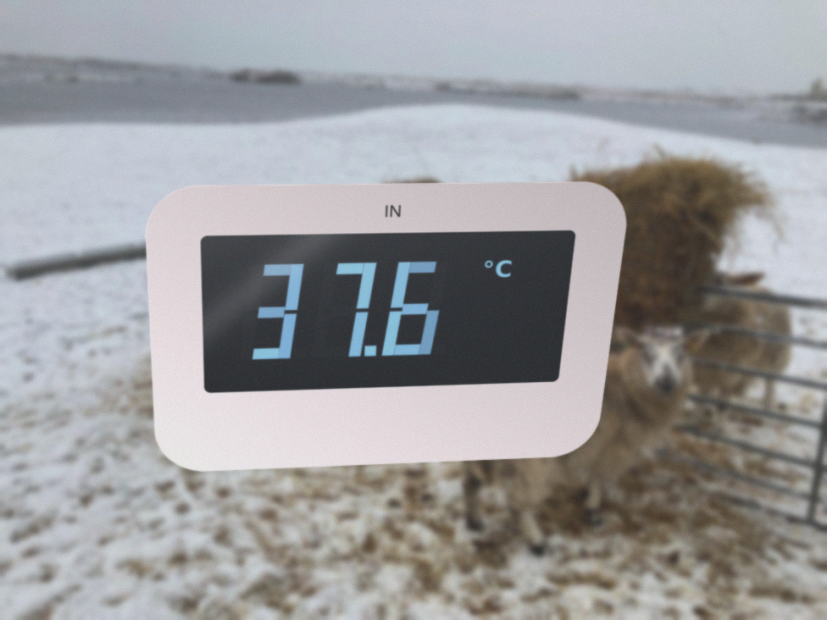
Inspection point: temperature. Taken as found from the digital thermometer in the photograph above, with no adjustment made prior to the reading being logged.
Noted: 37.6 °C
